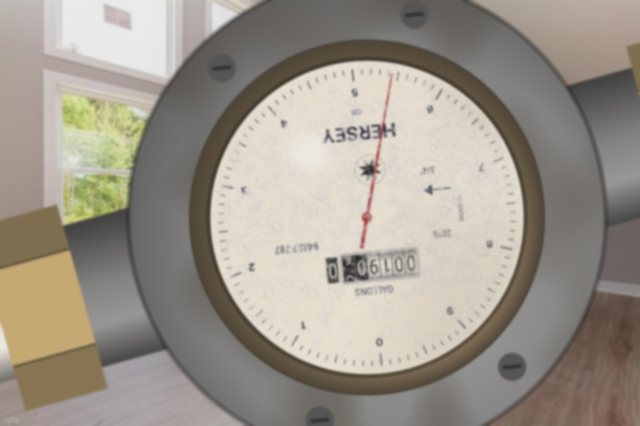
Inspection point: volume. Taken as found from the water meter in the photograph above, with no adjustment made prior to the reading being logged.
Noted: 19055.4 gal
